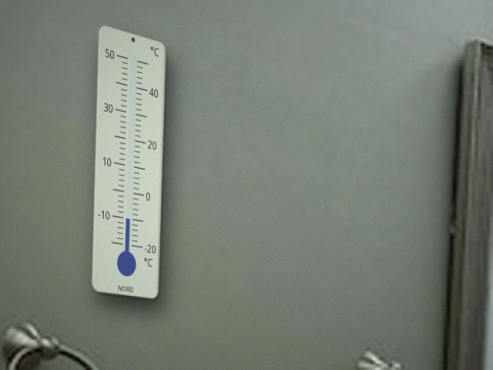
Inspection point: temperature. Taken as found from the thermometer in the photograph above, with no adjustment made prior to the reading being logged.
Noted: -10 °C
